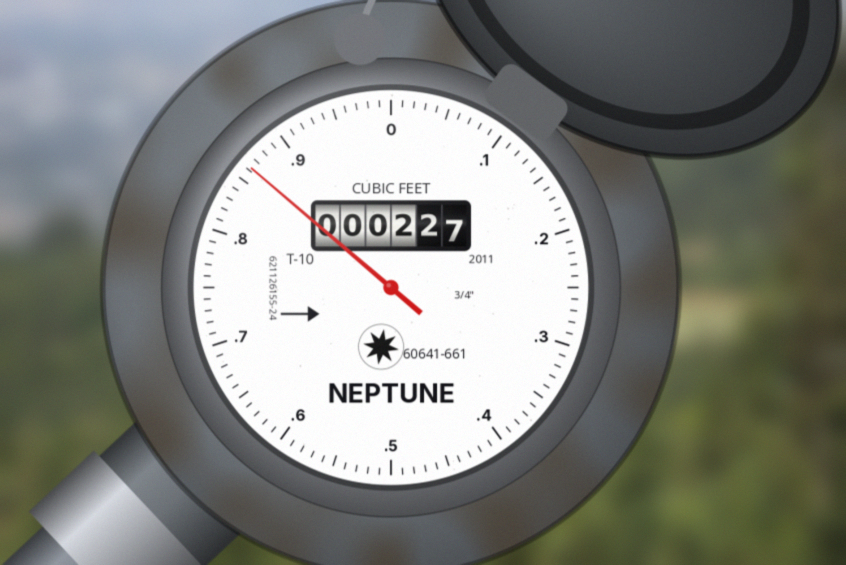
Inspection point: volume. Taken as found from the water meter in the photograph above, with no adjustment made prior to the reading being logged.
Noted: 226.86 ft³
